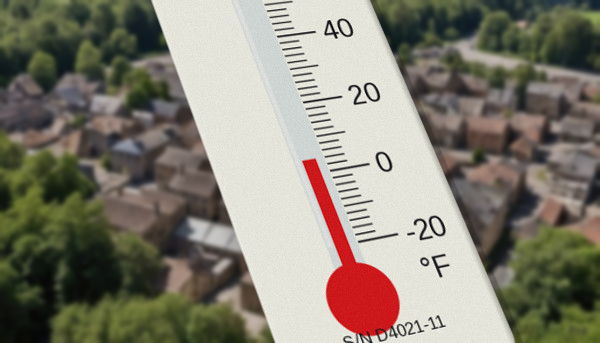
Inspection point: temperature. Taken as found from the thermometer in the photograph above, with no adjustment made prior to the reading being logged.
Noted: 4 °F
